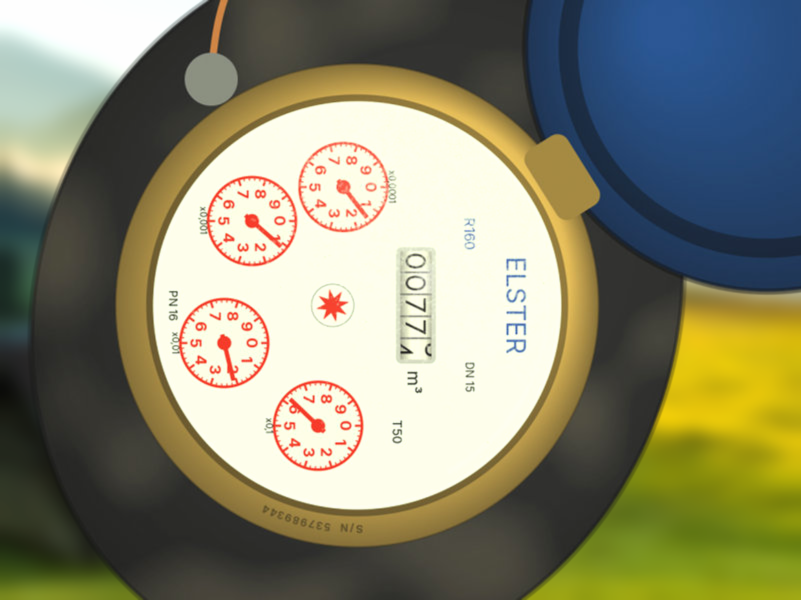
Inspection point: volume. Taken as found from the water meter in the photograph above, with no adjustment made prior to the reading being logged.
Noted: 773.6211 m³
